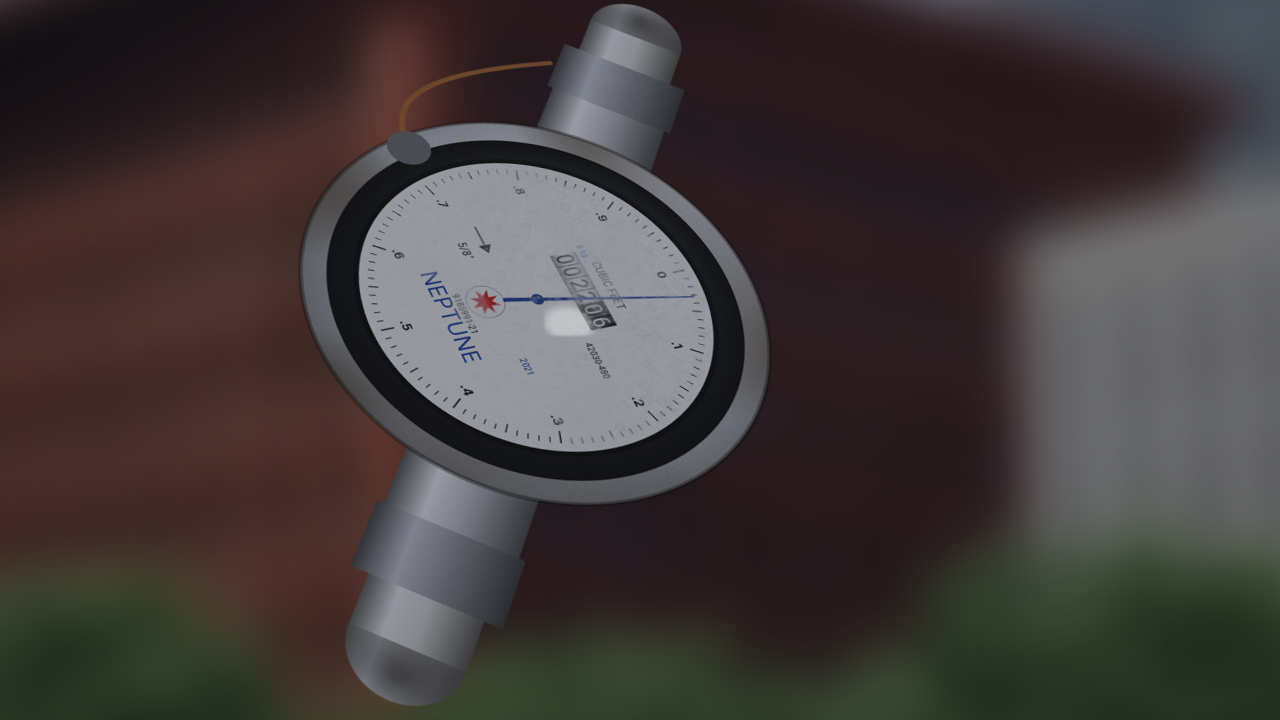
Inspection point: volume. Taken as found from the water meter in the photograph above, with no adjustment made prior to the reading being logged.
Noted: 2206.03 ft³
